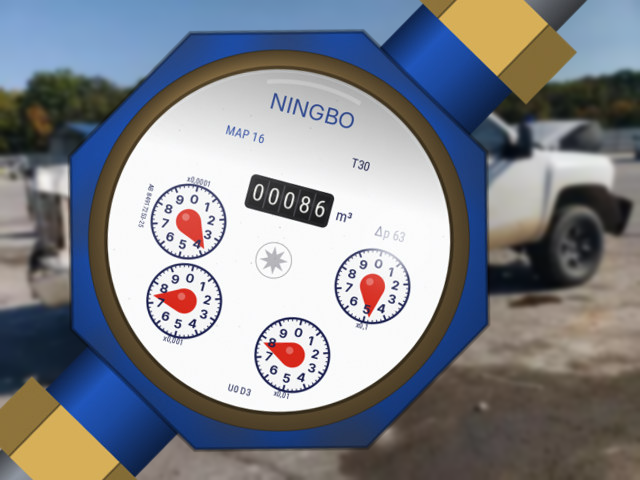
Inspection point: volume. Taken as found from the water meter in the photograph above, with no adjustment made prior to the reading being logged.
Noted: 86.4773 m³
